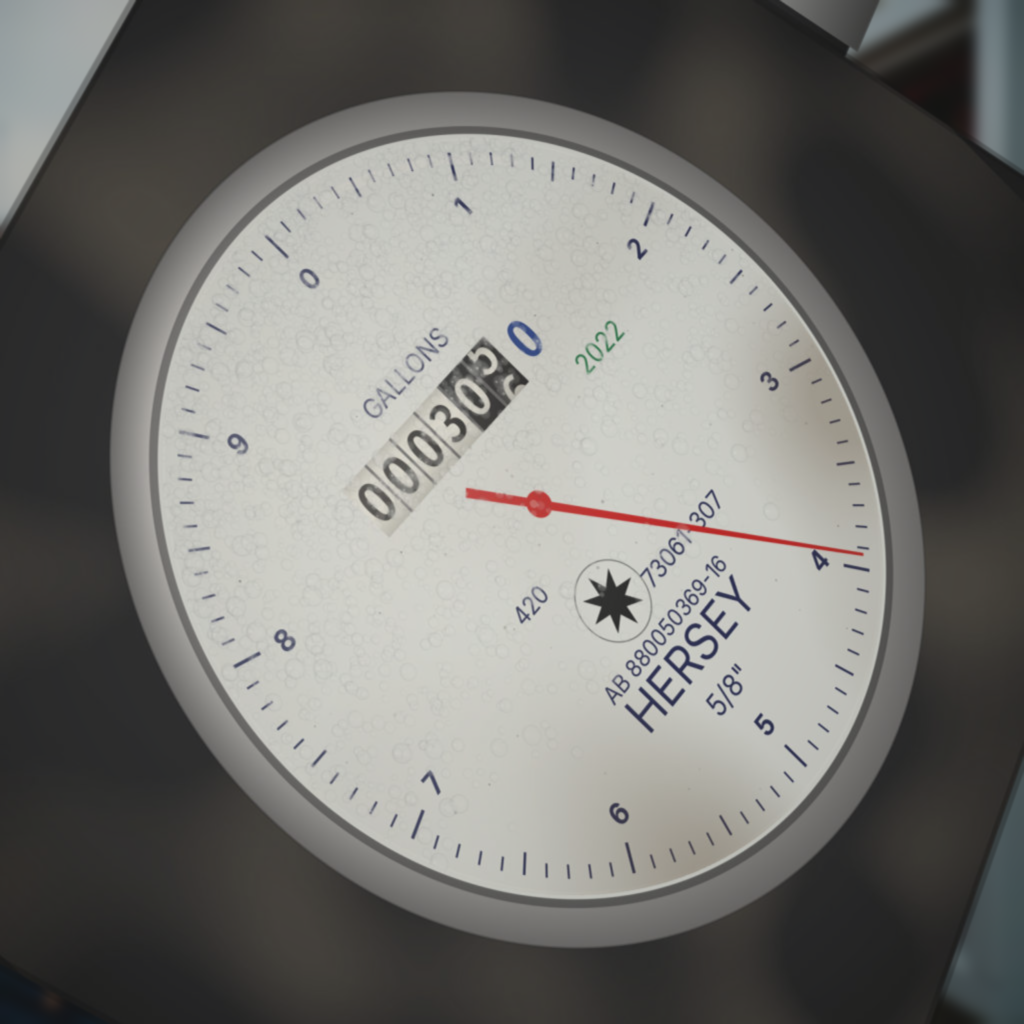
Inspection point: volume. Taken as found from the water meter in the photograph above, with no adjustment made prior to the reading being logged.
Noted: 3053.9 gal
